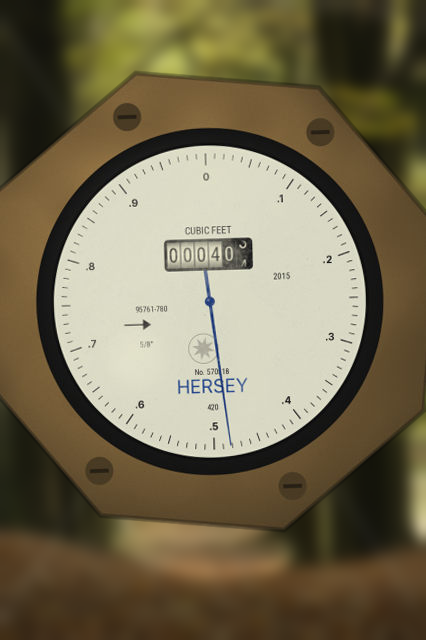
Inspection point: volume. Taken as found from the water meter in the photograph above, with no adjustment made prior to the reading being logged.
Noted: 403.48 ft³
